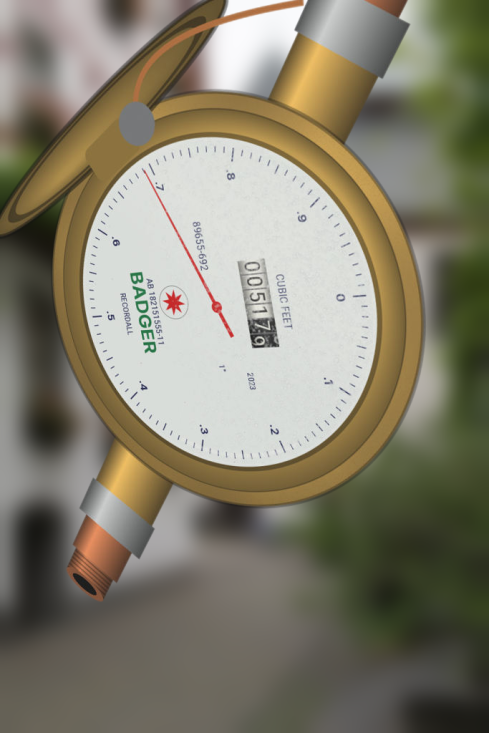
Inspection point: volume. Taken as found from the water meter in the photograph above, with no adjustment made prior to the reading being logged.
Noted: 5178.69 ft³
